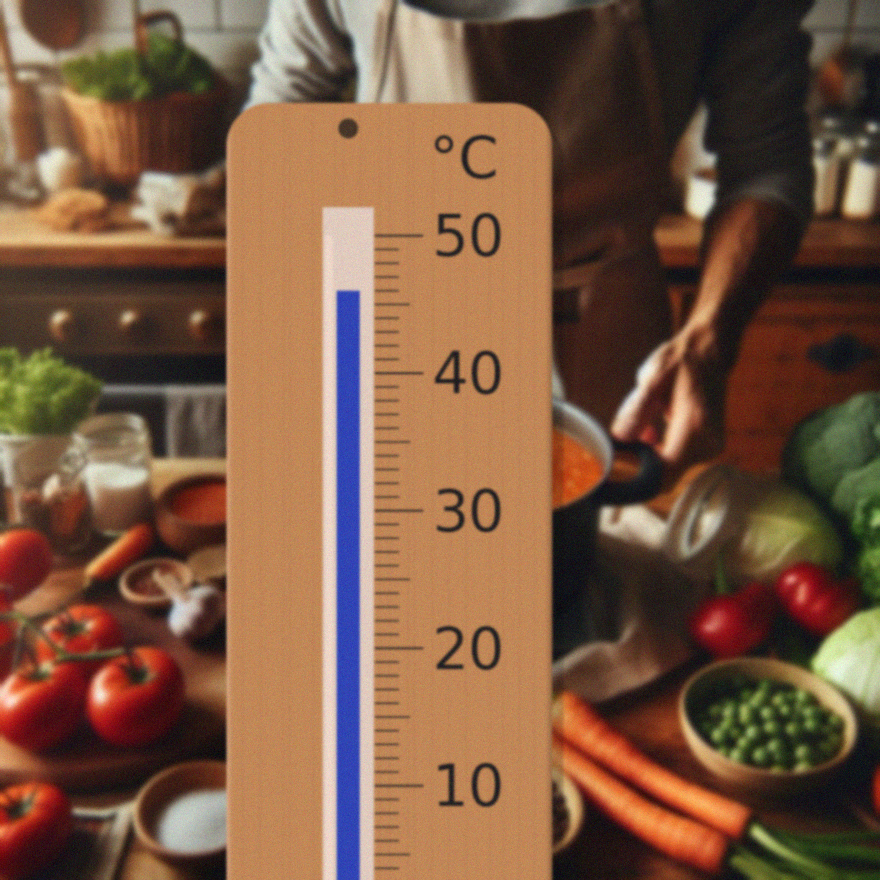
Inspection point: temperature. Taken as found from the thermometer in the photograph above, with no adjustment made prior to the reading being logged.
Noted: 46 °C
